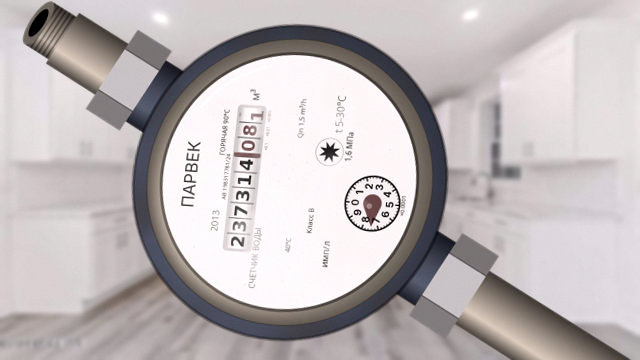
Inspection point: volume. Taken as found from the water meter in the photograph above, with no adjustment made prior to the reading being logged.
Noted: 237314.0807 m³
